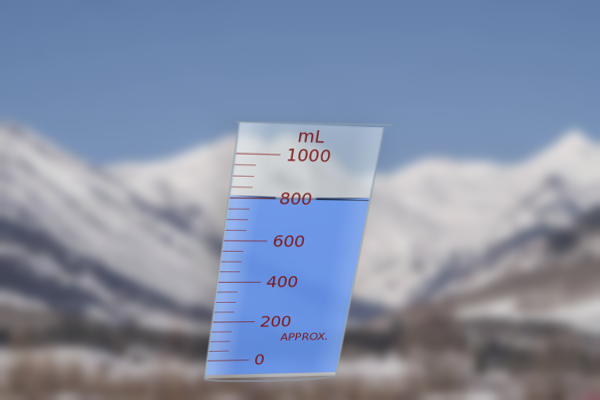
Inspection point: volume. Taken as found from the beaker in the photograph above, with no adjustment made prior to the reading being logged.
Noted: 800 mL
